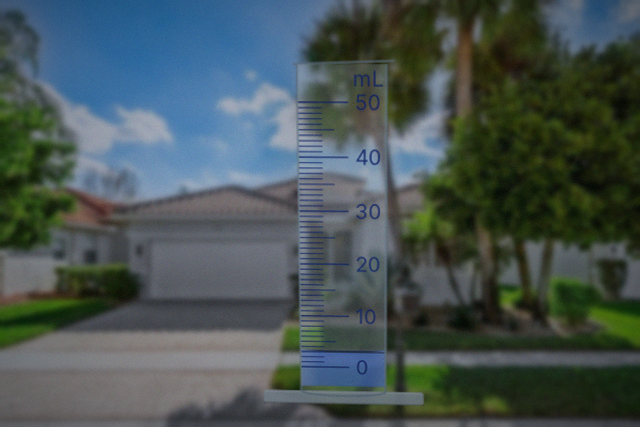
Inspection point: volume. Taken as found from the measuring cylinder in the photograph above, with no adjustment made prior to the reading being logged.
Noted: 3 mL
